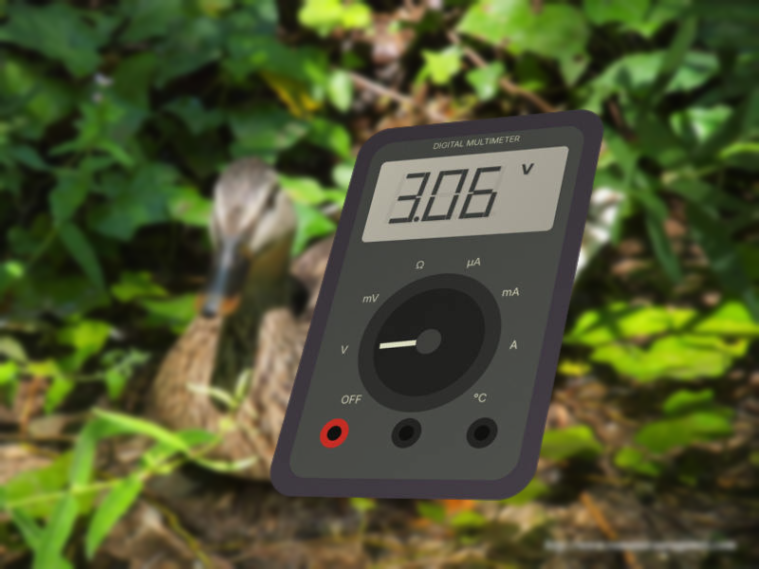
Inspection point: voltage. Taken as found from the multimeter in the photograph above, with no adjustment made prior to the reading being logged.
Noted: 3.06 V
